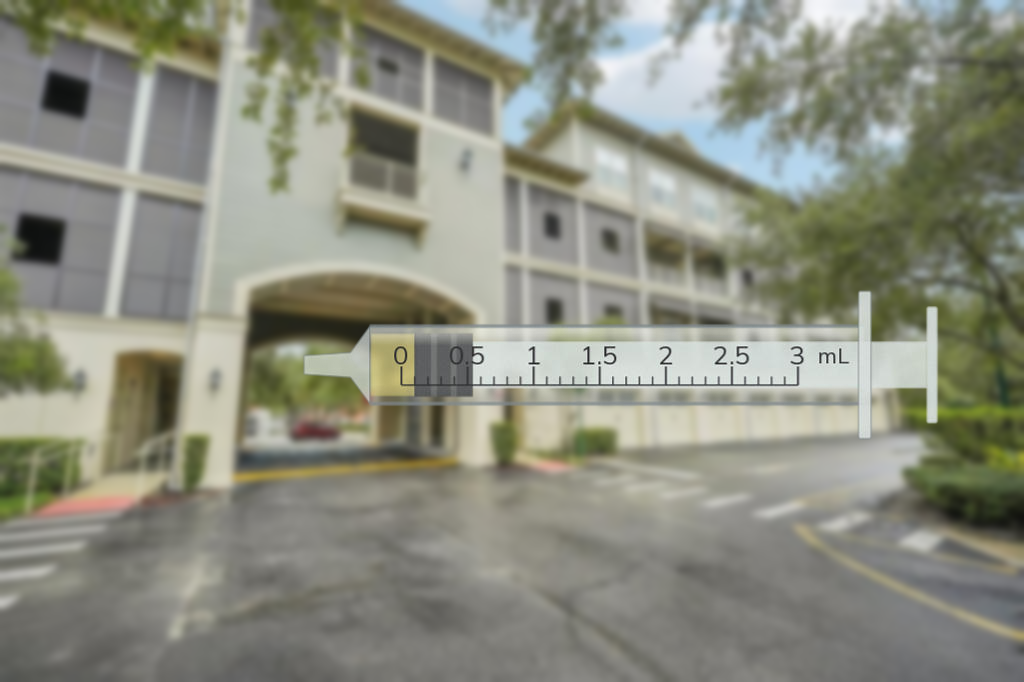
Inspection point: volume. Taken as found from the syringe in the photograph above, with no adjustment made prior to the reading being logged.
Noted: 0.1 mL
